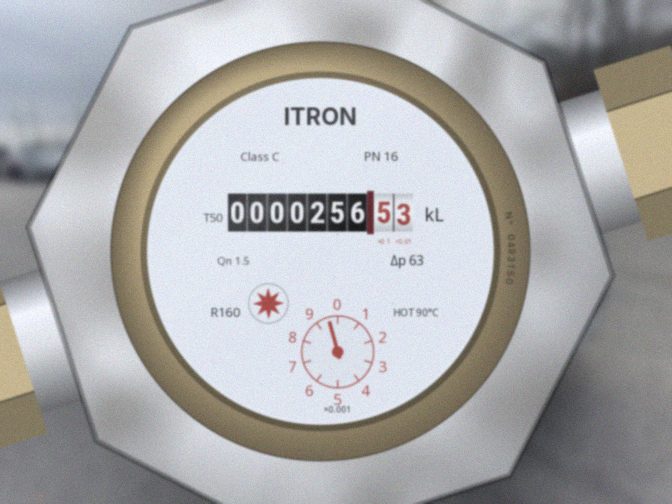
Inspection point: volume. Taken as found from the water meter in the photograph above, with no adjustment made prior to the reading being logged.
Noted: 256.529 kL
